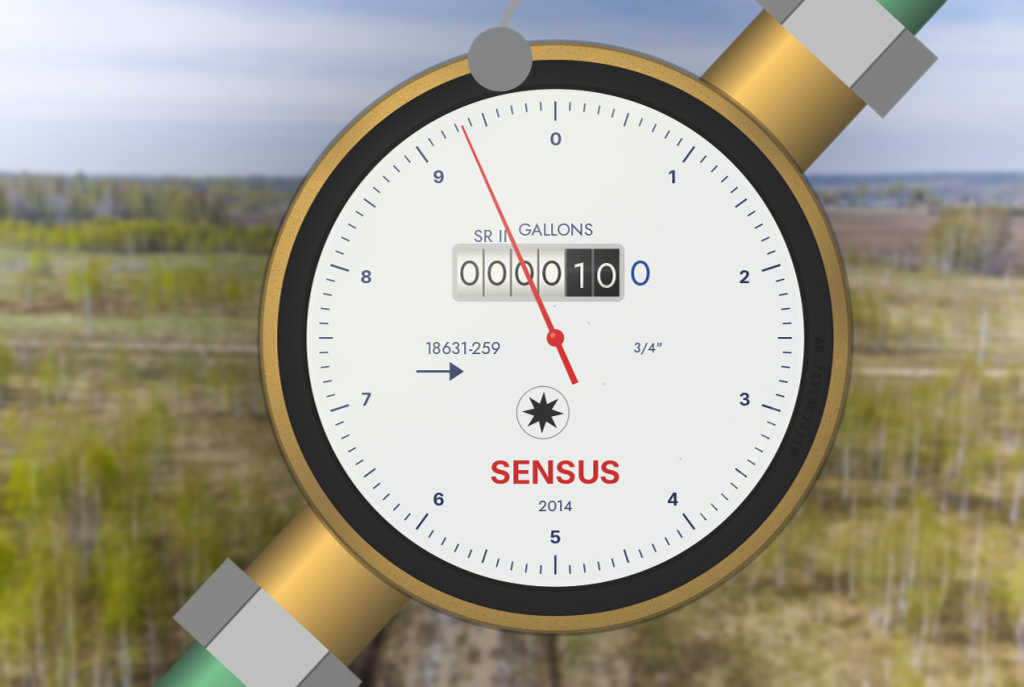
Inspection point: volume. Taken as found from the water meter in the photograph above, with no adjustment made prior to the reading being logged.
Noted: 99.3 gal
